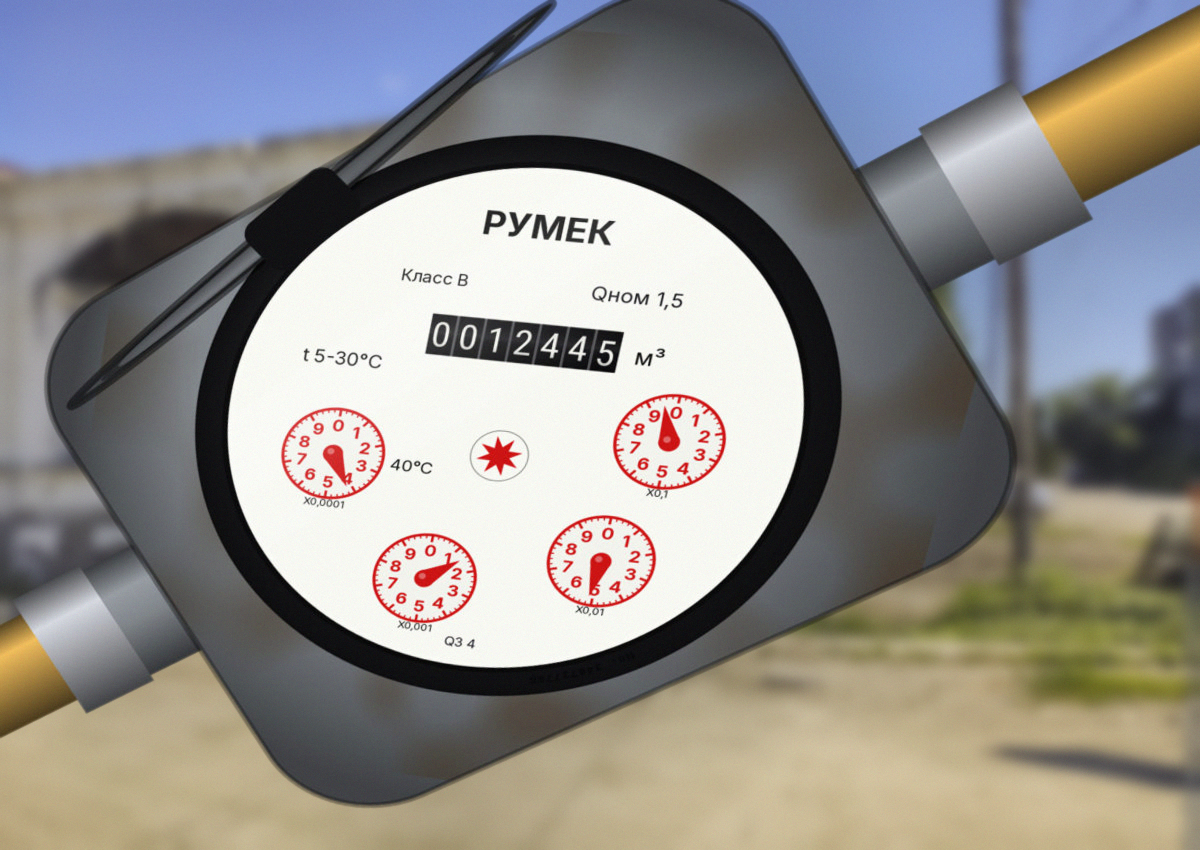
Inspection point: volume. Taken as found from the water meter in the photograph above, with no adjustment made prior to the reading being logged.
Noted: 12444.9514 m³
